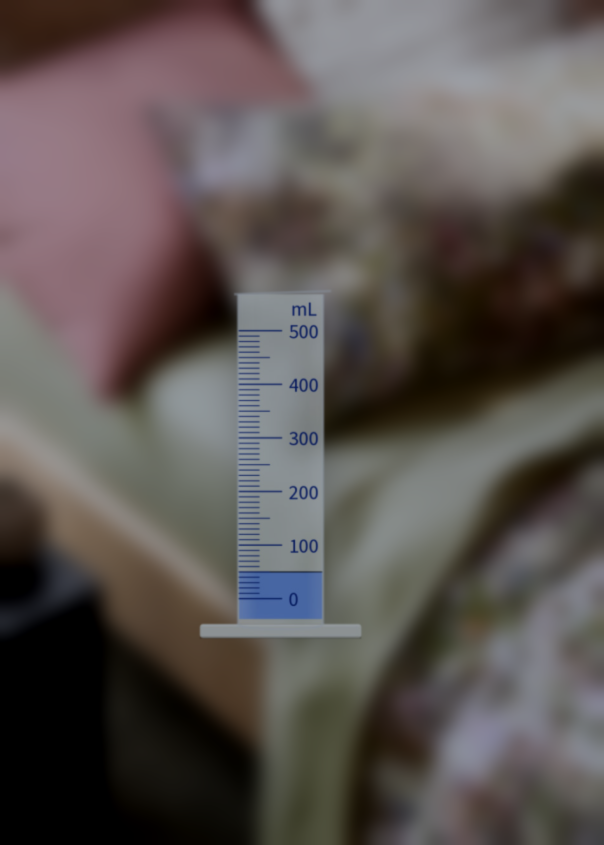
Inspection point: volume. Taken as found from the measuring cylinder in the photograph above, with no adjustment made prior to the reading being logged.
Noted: 50 mL
